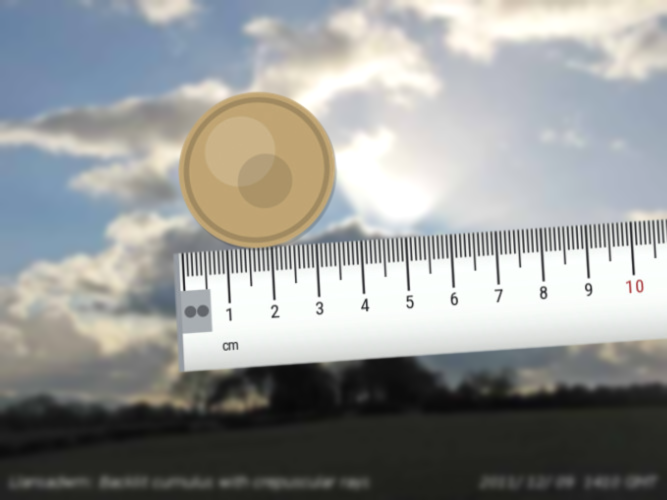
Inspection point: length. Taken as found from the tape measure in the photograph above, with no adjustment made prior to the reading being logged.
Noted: 3.5 cm
